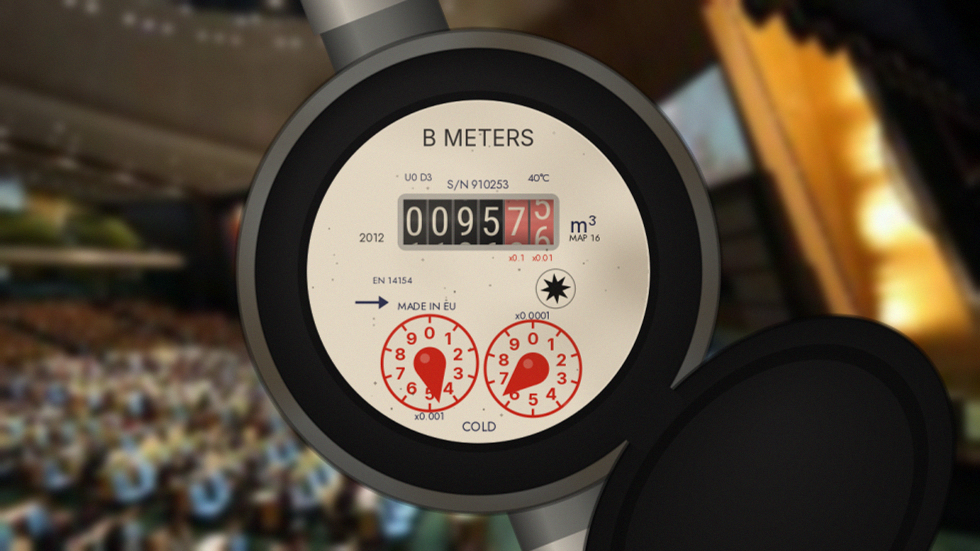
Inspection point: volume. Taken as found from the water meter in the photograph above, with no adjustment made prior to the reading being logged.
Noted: 95.7546 m³
